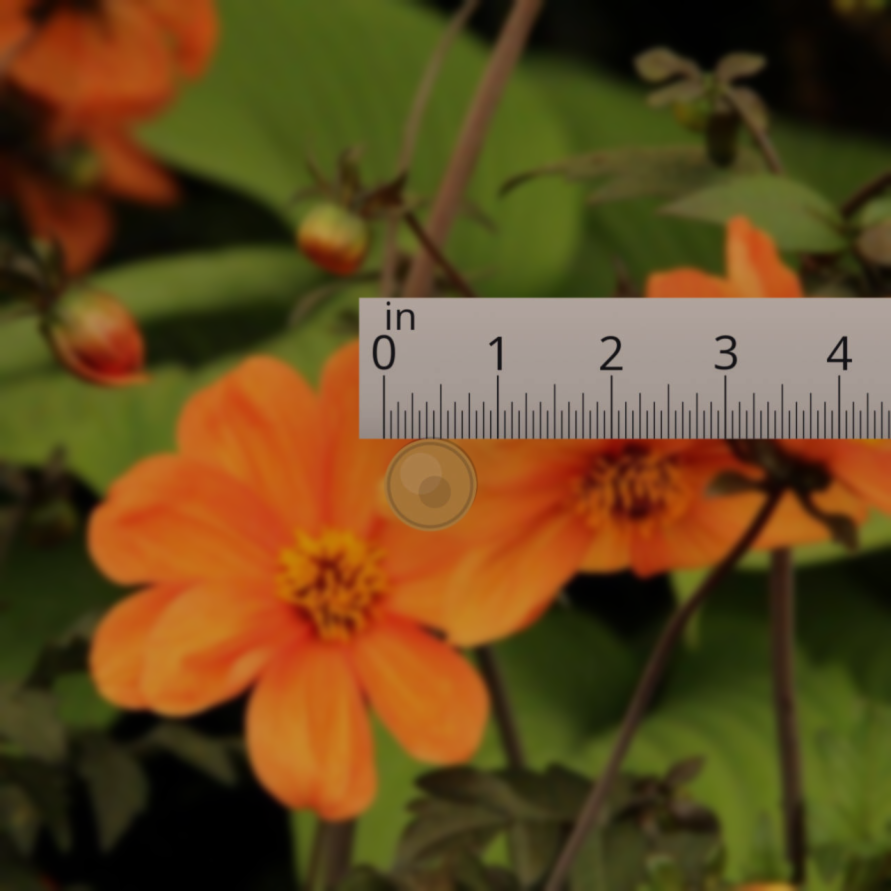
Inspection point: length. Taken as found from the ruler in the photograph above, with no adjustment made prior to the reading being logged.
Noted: 0.8125 in
